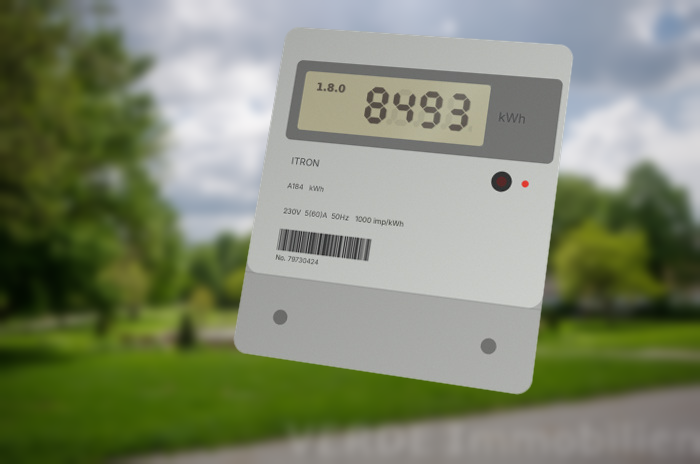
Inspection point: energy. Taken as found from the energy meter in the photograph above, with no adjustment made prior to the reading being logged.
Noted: 8493 kWh
